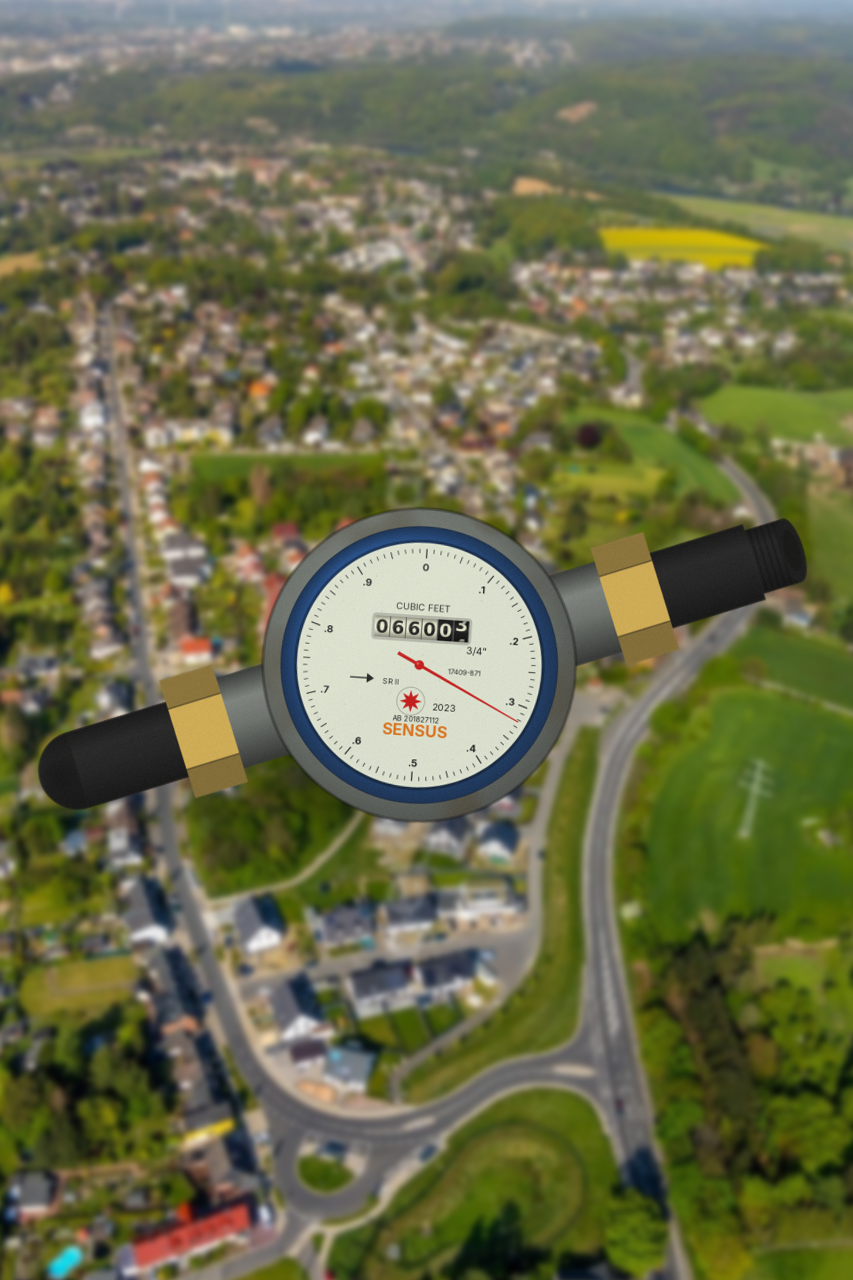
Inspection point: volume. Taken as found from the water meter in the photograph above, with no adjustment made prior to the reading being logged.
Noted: 66003.32 ft³
